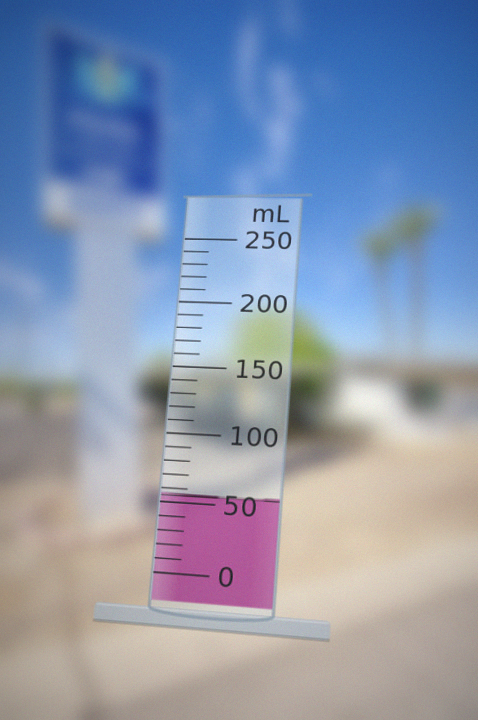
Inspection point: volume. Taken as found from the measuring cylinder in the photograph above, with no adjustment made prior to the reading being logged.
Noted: 55 mL
